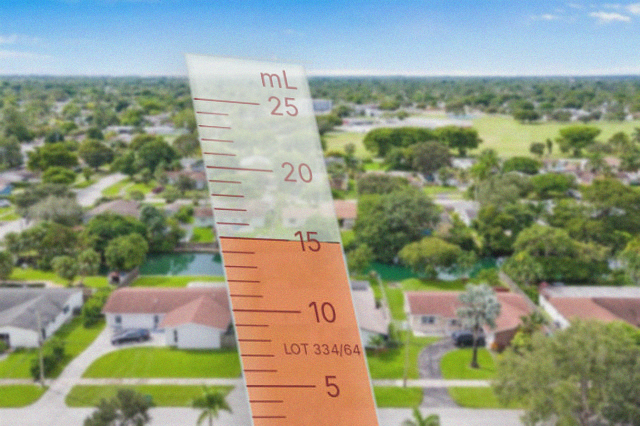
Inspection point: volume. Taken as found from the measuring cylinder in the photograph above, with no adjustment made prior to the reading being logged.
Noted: 15 mL
